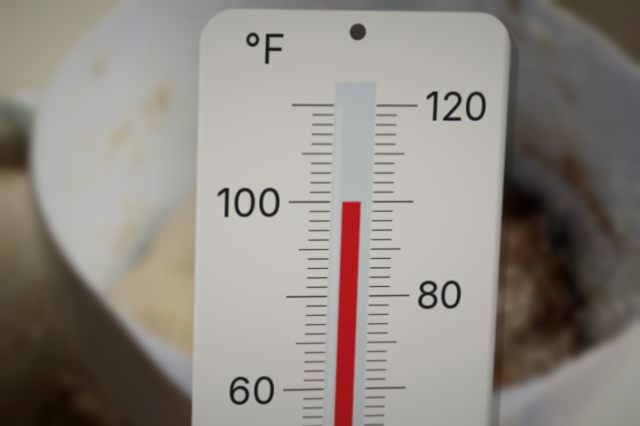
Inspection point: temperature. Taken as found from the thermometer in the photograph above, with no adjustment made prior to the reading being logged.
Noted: 100 °F
